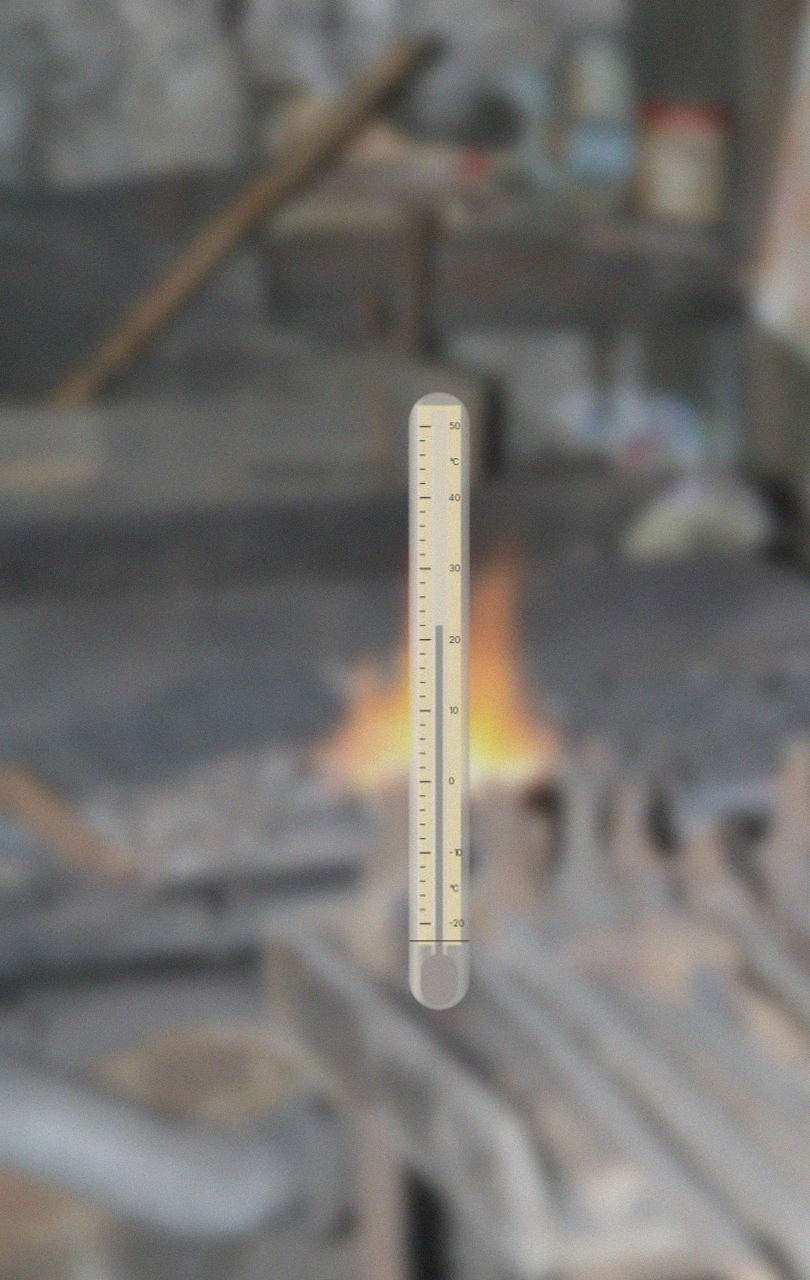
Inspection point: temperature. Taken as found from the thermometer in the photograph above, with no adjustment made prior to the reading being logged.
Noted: 22 °C
